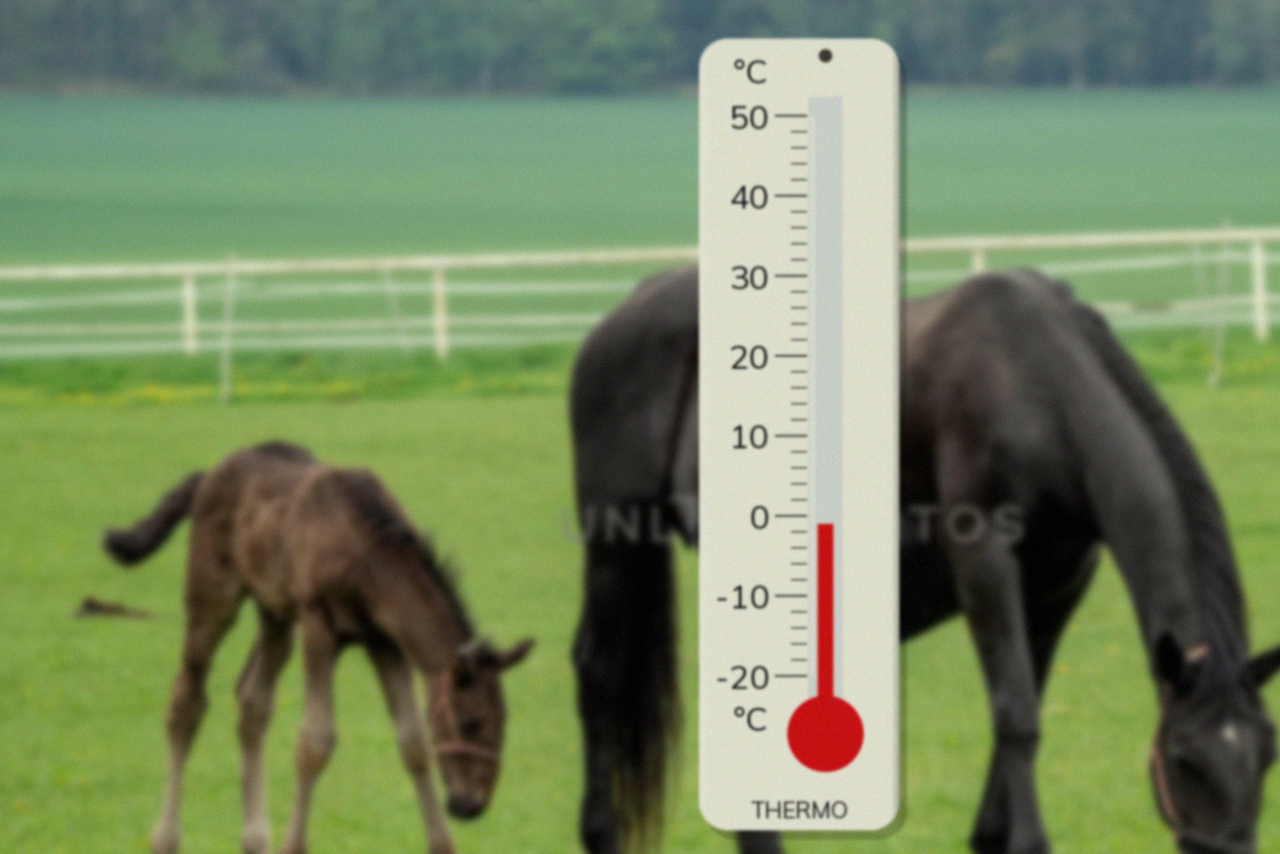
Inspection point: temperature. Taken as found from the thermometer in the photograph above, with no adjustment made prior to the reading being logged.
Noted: -1 °C
